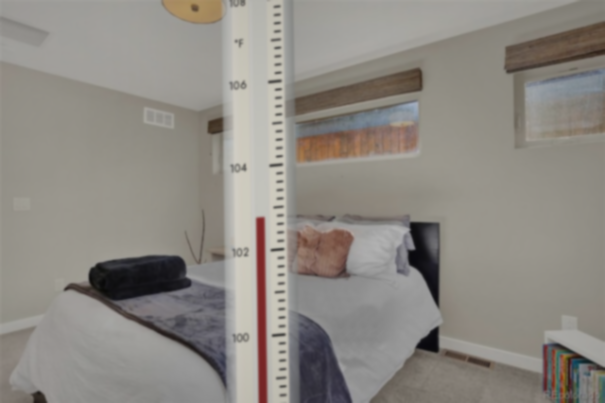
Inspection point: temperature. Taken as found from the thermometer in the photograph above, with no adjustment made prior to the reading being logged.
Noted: 102.8 °F
